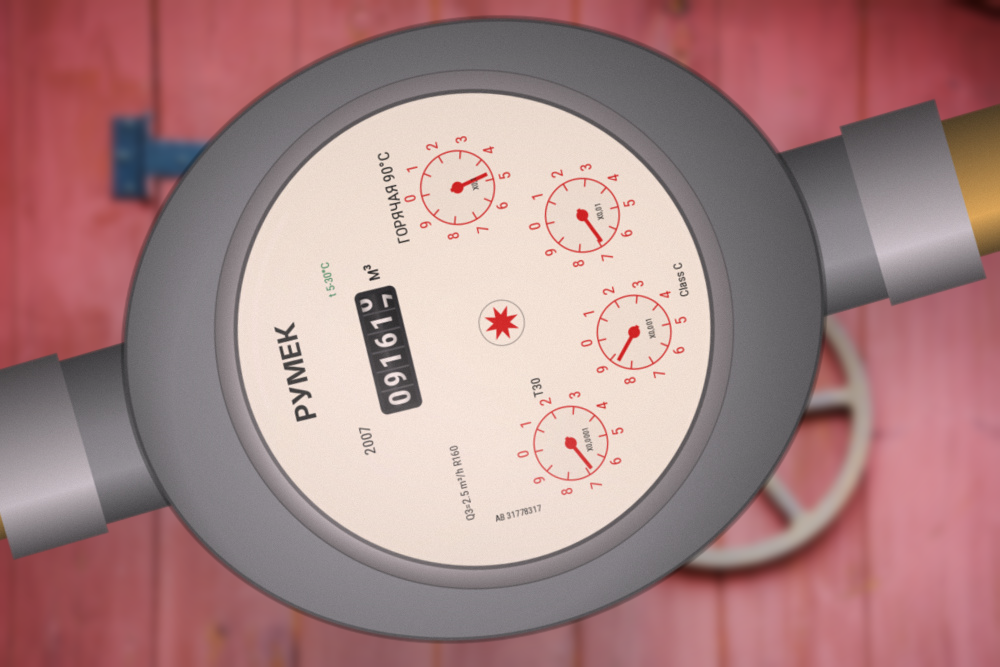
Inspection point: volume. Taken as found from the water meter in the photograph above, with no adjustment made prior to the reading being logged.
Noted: 91616.4686 m³
